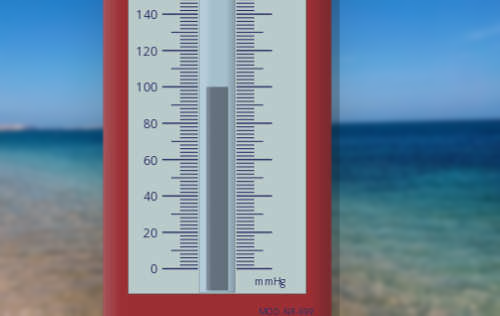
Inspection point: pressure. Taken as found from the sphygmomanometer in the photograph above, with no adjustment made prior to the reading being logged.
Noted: 100 mmHg
